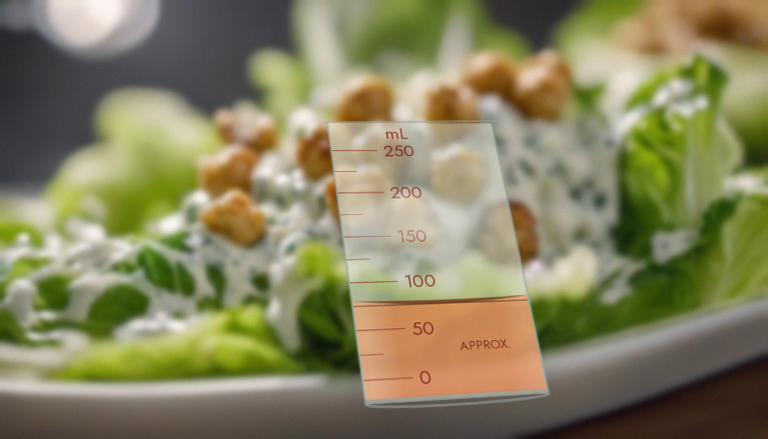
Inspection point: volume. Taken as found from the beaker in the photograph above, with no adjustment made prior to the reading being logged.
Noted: 75 mL
